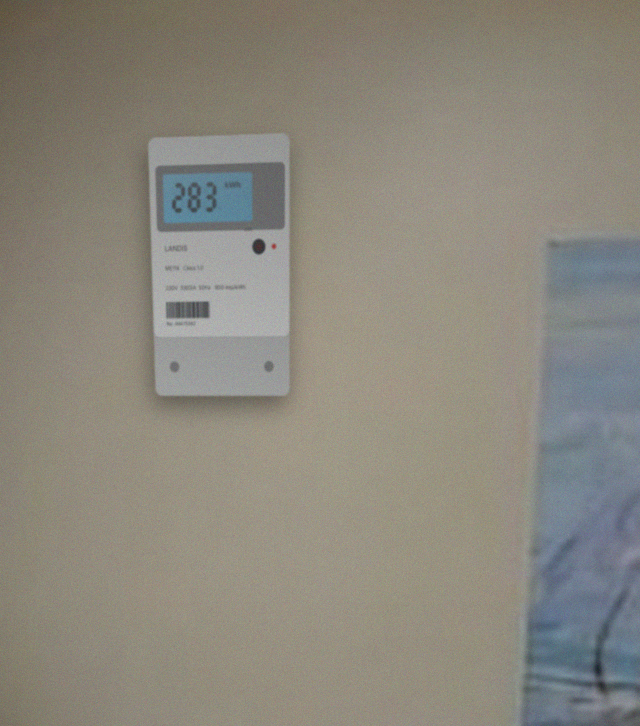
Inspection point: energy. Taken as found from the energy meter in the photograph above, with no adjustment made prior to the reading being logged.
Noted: 283 kWh
